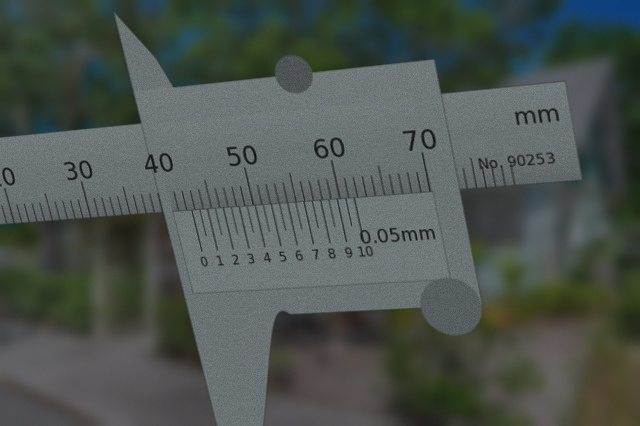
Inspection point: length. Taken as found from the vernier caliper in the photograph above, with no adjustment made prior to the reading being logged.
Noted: 42.6 mm
